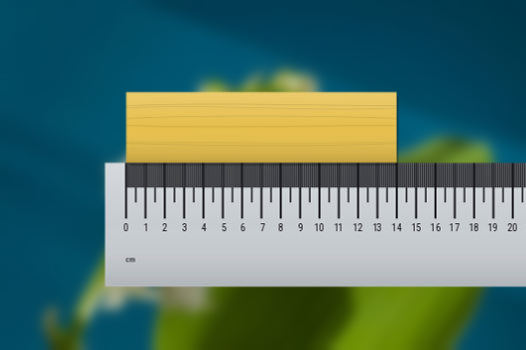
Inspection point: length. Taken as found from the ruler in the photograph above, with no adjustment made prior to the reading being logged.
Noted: 14 cm
